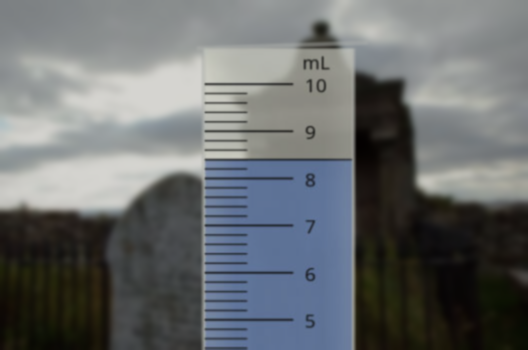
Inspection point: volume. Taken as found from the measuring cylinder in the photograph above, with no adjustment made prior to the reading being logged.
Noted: 8.4 mL
